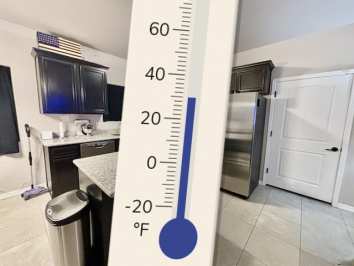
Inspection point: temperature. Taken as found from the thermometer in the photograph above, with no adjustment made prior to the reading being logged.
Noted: 30 °F
